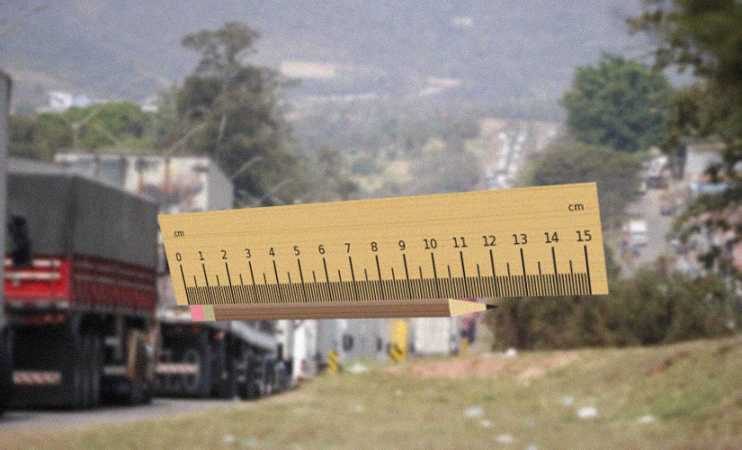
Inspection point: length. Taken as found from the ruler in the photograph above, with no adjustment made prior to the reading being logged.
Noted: 12 cm
